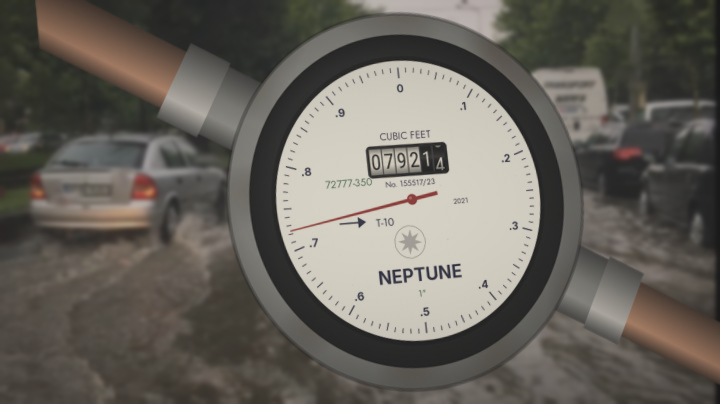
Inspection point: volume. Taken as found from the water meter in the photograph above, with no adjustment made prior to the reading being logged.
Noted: 79213.72 ft³
